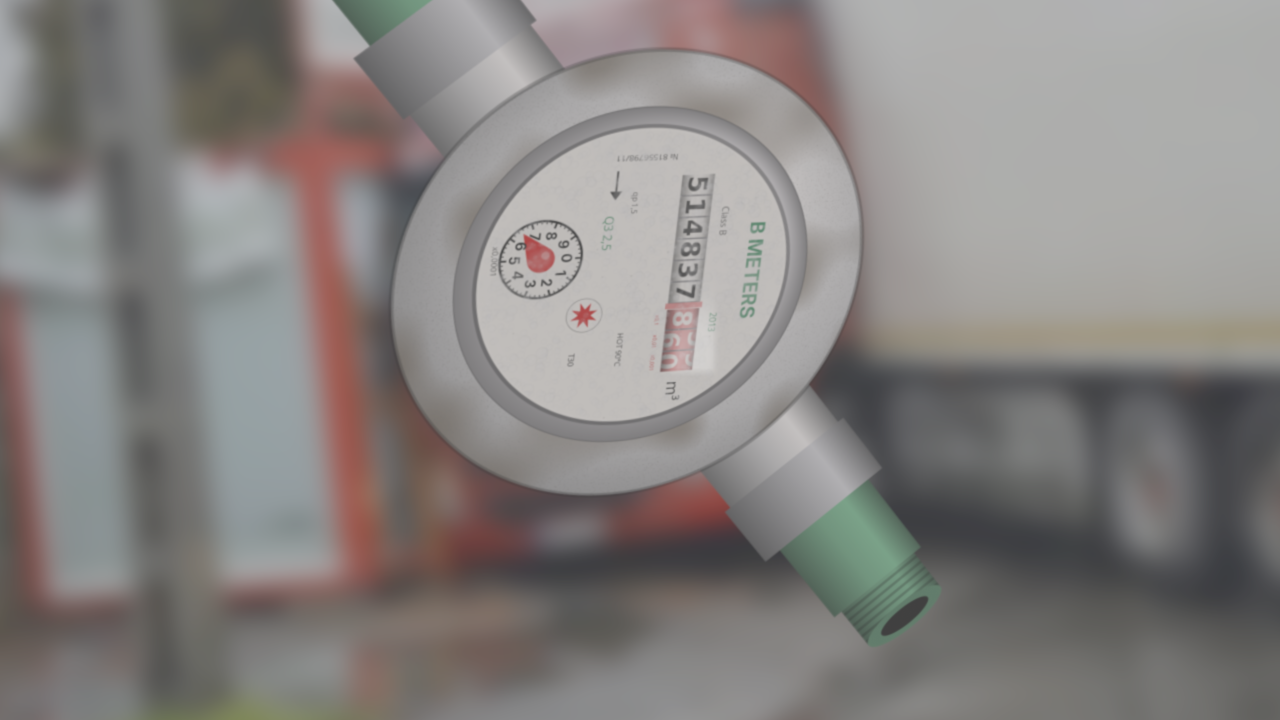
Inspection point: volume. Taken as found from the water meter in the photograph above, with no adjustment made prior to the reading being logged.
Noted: 514837.8596 m³
